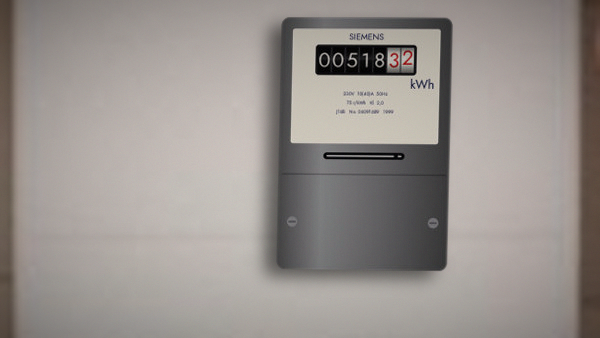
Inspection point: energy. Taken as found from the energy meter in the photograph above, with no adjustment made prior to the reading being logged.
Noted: 518.32 kWh
